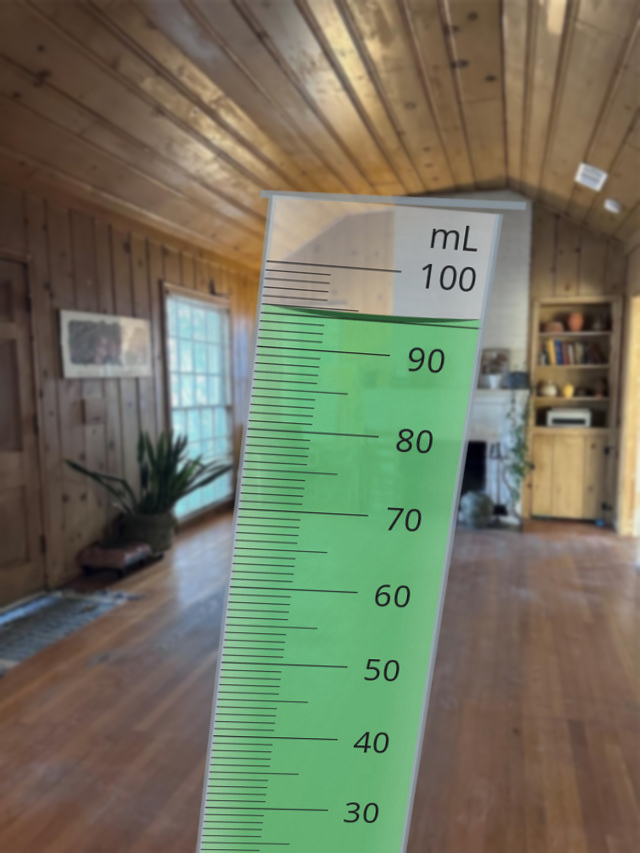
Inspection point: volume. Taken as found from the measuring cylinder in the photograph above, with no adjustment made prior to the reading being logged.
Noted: 94 mL
